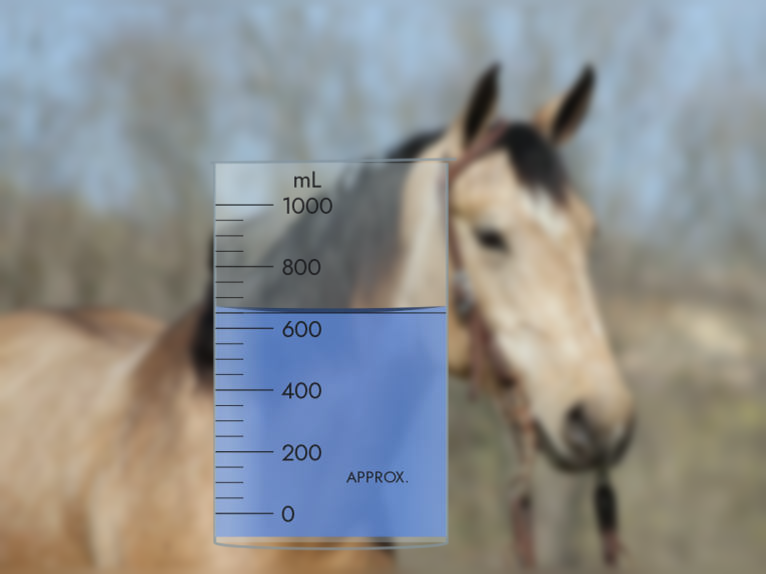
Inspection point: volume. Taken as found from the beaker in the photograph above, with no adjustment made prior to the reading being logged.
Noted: 650 mL
